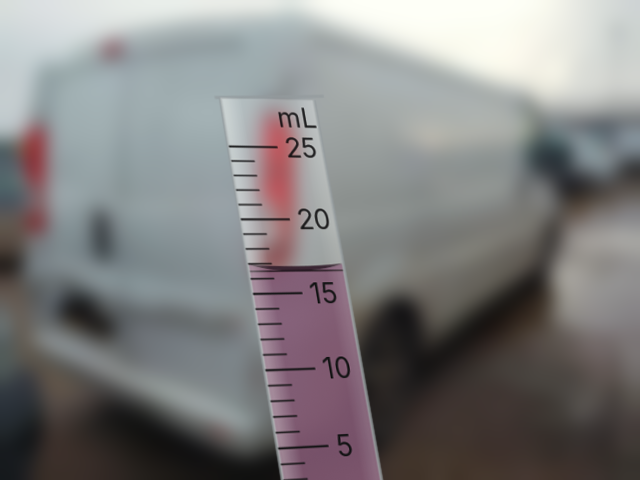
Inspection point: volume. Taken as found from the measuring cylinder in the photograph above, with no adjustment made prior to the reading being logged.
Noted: 16.5 mL
